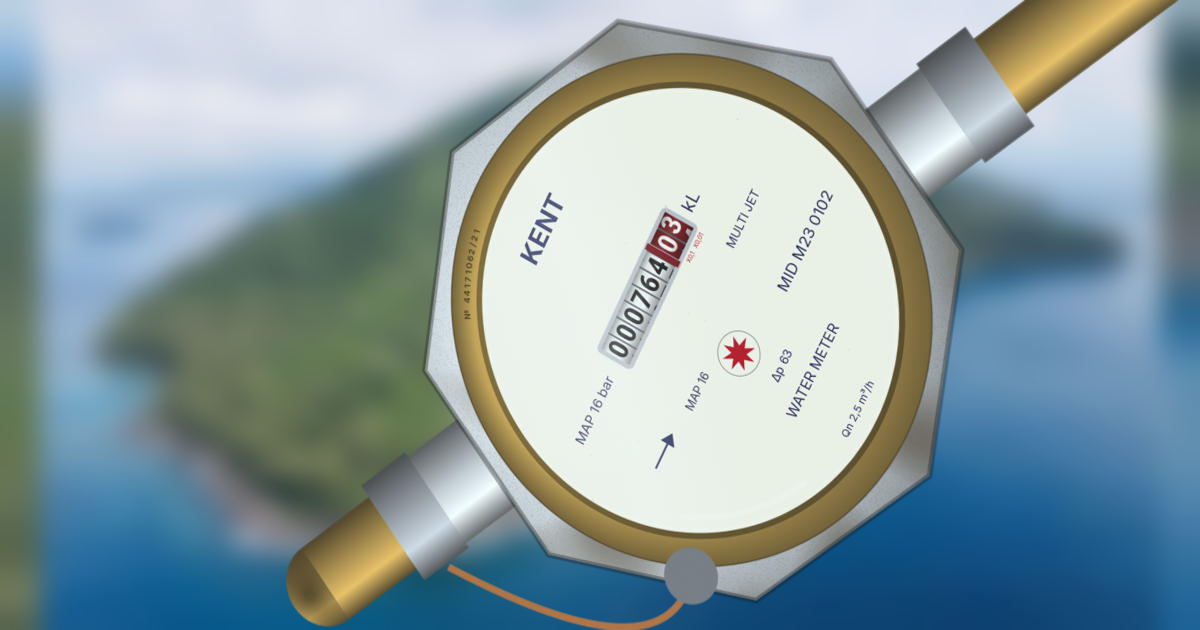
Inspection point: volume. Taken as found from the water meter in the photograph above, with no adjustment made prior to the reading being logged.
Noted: 764.03 kL
